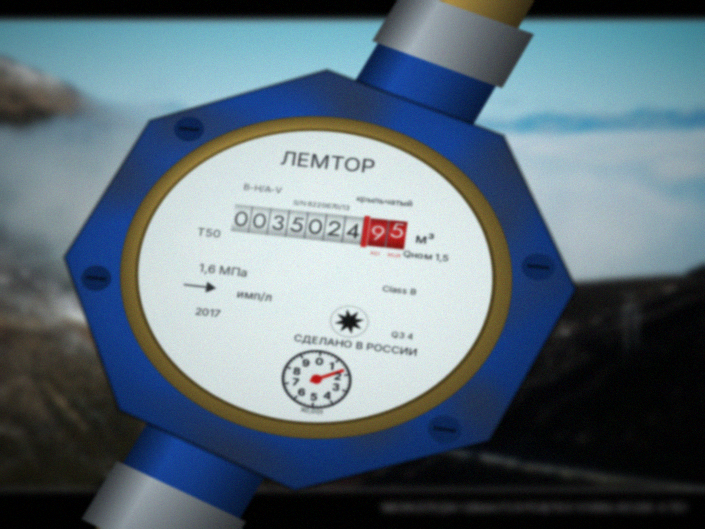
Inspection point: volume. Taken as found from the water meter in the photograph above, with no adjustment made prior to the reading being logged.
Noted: 35024.951 m³
